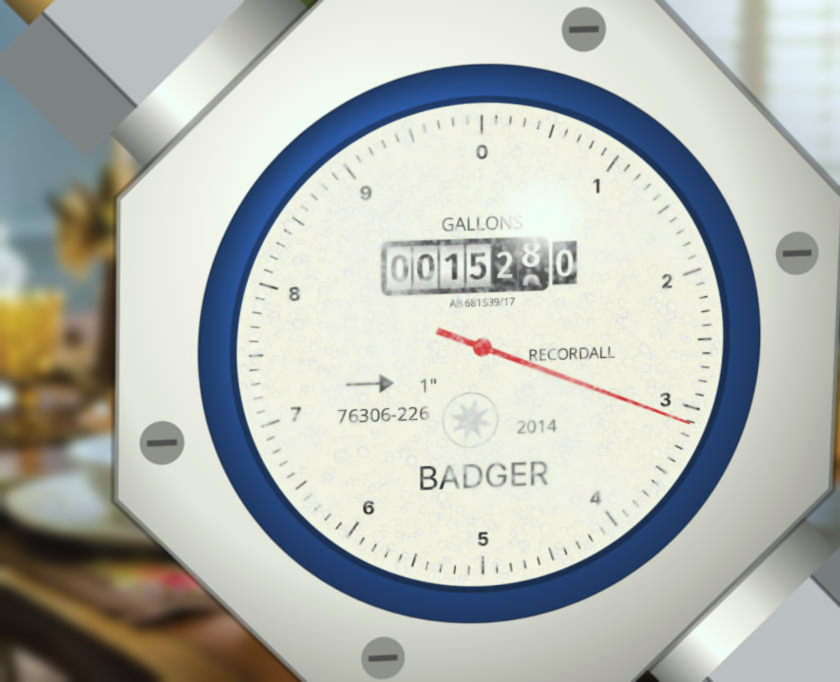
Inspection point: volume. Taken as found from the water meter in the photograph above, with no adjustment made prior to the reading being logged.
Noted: 15283.1 gal
